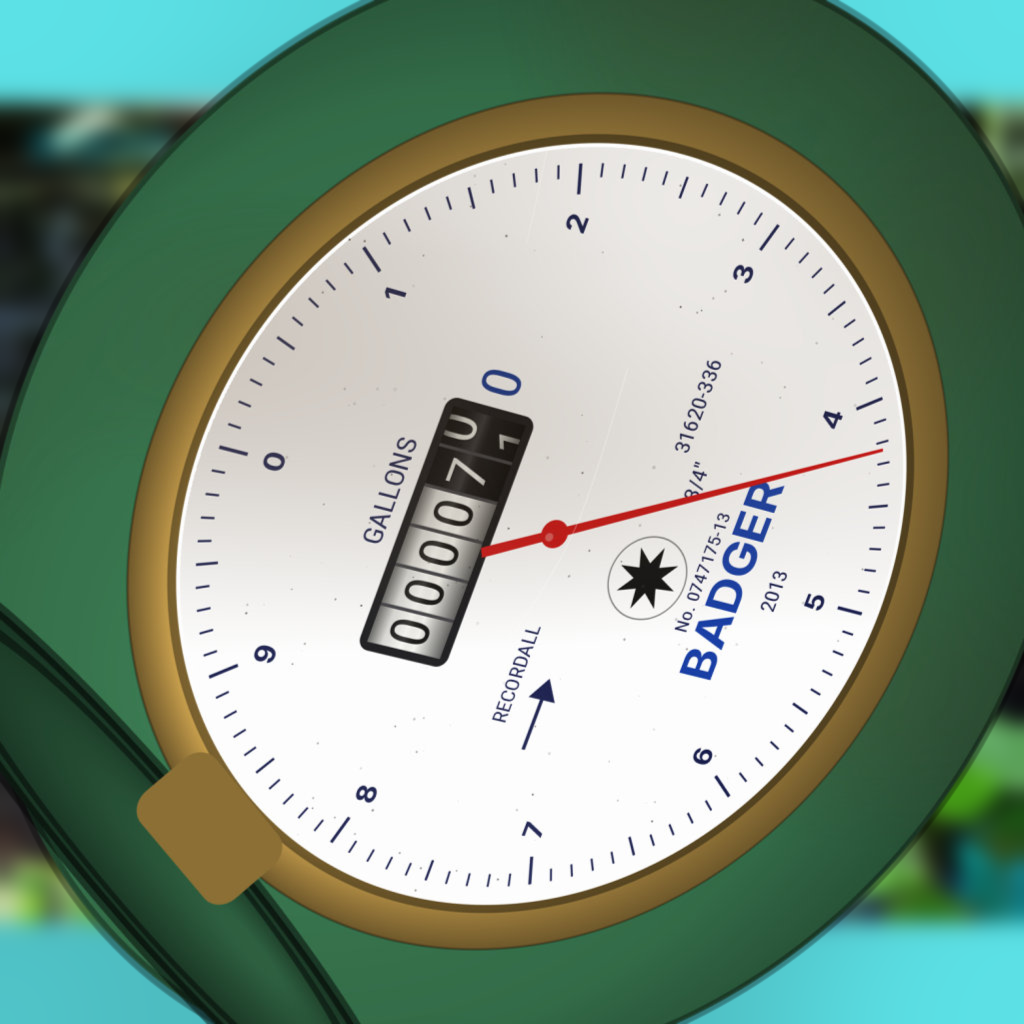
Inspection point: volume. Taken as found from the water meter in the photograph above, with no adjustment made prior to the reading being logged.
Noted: 704.2 gal
